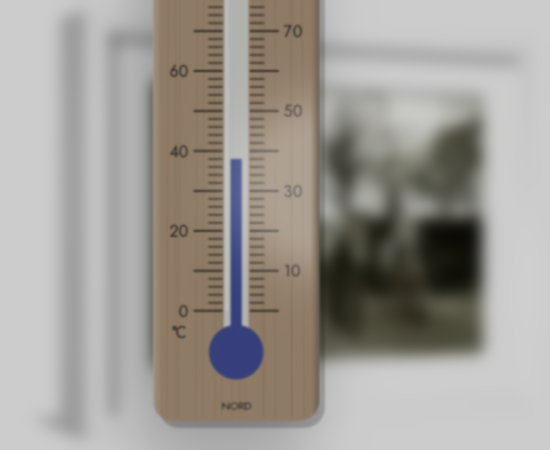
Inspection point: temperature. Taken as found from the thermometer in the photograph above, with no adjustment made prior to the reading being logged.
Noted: 38 °C
